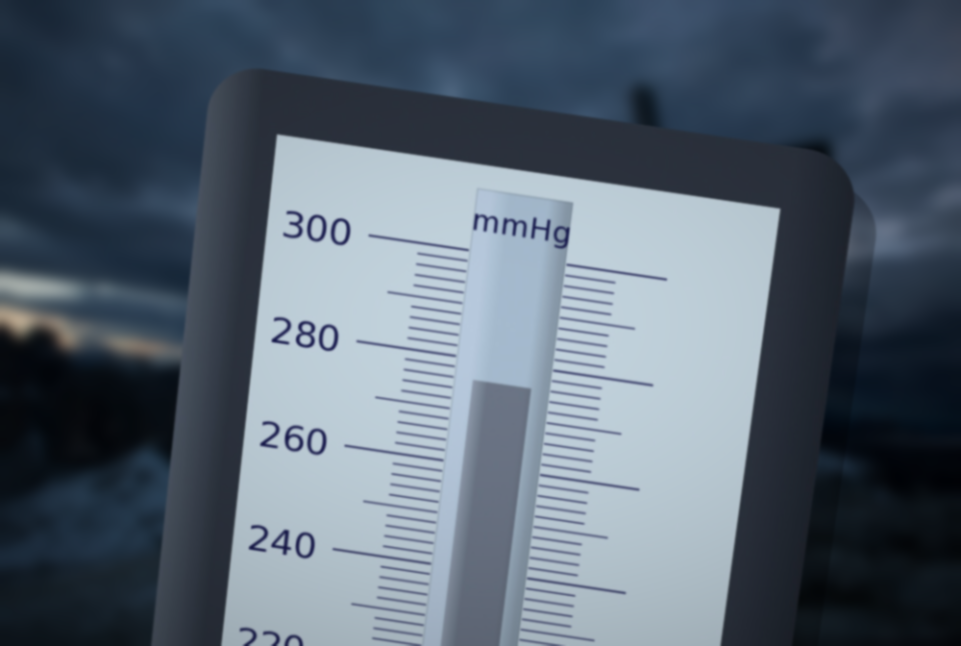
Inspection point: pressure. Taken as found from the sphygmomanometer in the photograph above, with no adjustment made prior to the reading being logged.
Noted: 276 mmHg
